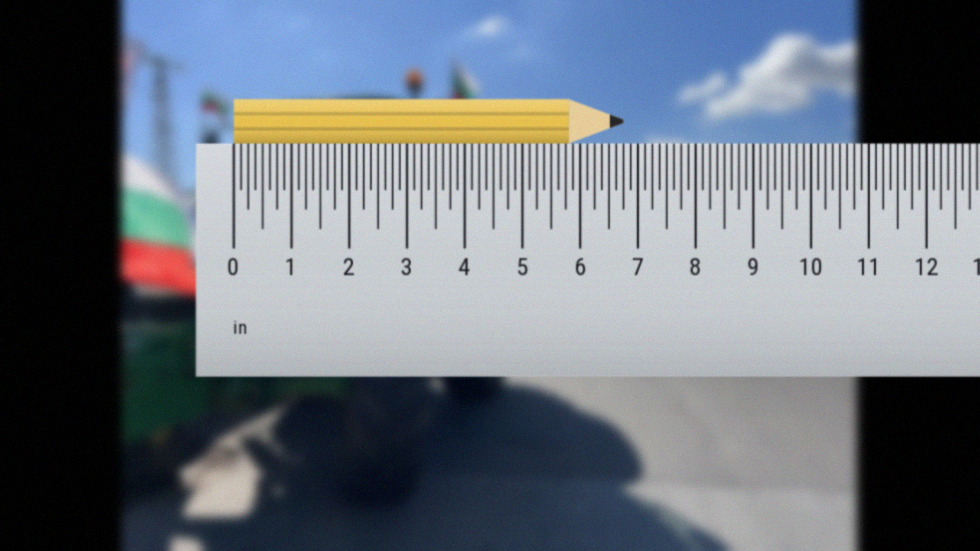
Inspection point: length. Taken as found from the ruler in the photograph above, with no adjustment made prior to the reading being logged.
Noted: 6.75 in
